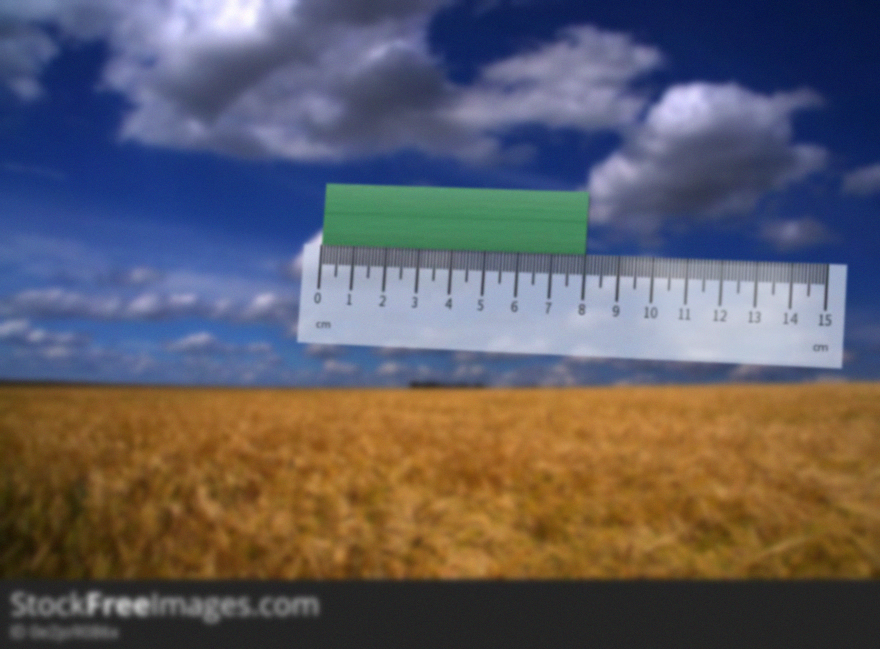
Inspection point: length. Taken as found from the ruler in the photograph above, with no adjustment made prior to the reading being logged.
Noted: 8 cm
